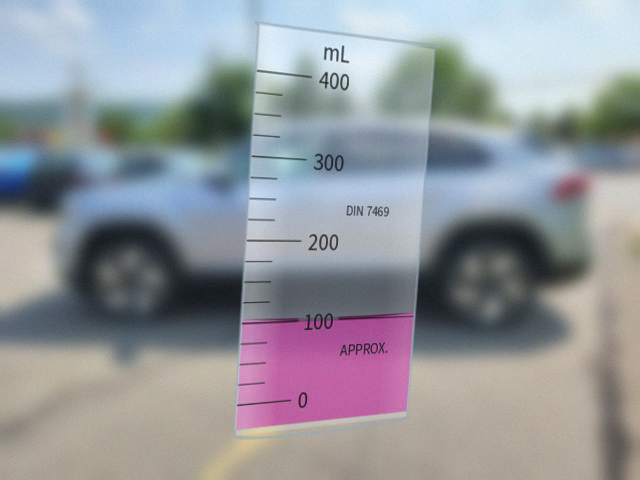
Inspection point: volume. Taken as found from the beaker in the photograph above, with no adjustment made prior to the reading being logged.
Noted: 100 mL
